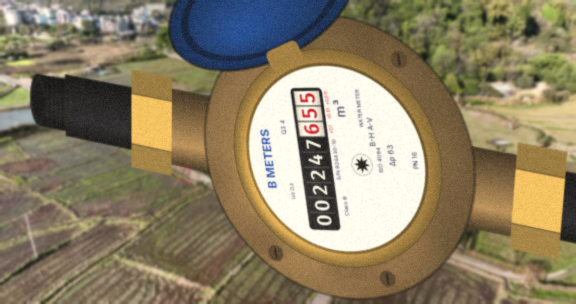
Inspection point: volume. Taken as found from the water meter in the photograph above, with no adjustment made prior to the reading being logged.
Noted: 2247.655 m³
